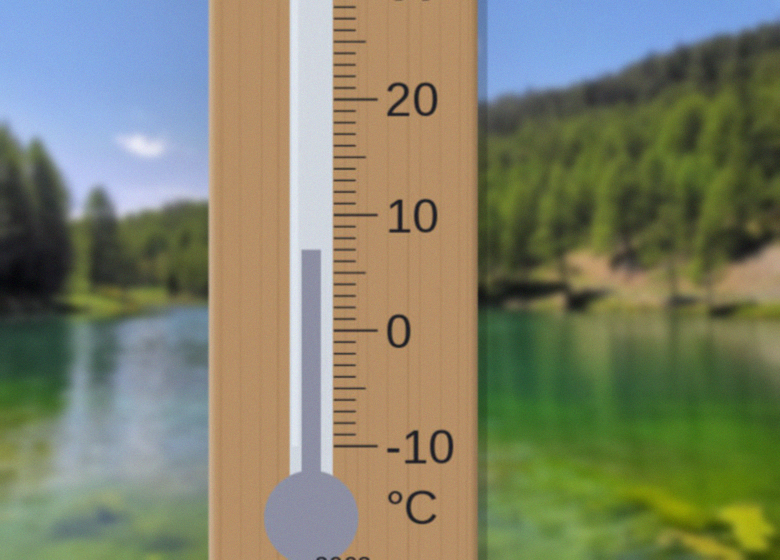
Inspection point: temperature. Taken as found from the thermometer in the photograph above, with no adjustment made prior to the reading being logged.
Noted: 7 °C
